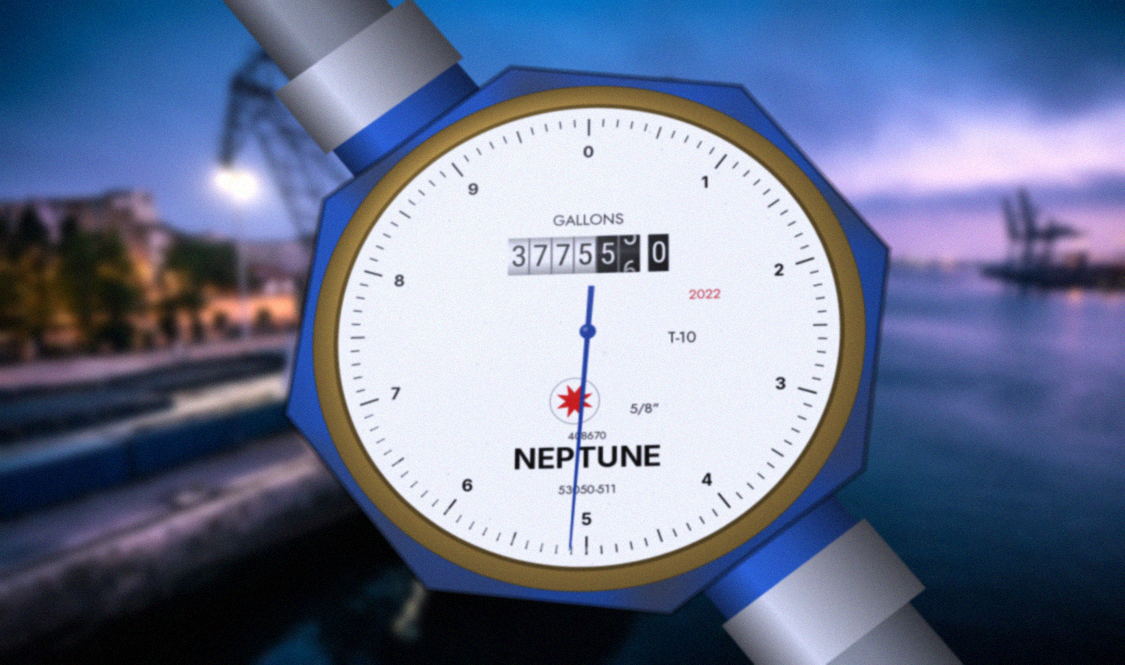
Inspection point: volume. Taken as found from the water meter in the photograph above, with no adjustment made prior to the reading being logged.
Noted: 3775555.1 gal
